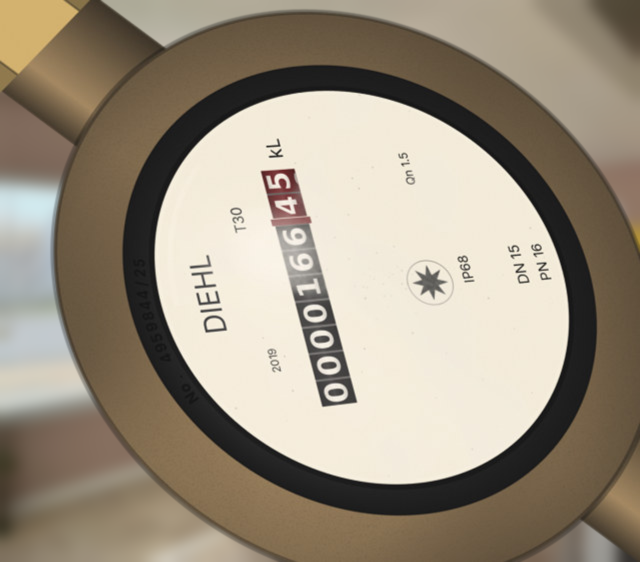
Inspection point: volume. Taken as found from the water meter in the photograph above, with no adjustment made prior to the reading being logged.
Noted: 166.45 kL
